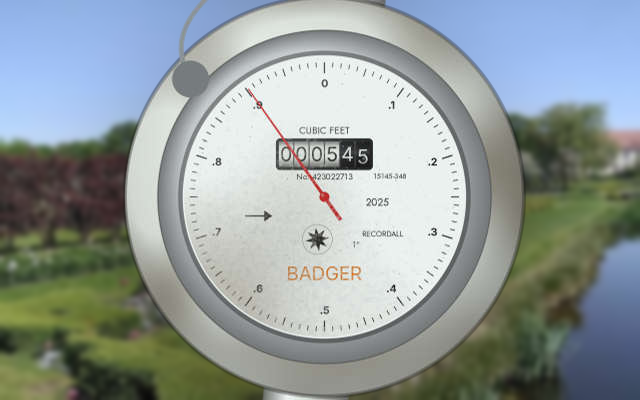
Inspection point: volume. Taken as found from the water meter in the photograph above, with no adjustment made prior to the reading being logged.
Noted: 544.90 ft³
